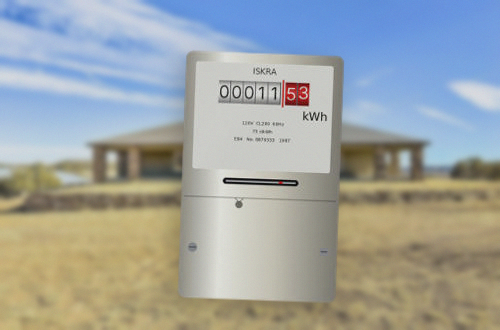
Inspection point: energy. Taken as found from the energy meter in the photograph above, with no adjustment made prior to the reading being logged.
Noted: 11.53 kWh
